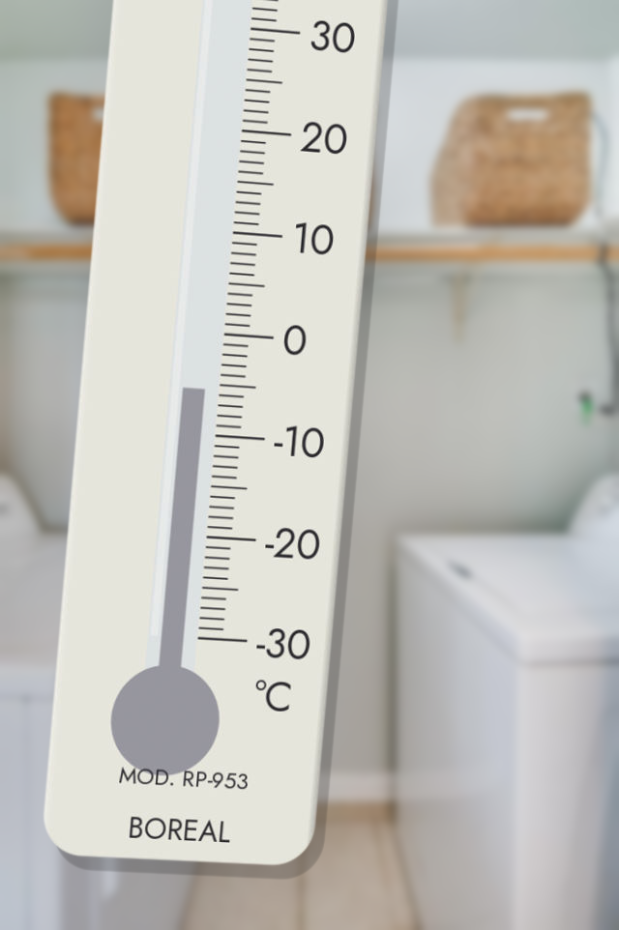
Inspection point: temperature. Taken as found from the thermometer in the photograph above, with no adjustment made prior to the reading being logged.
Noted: -5.5 °C
